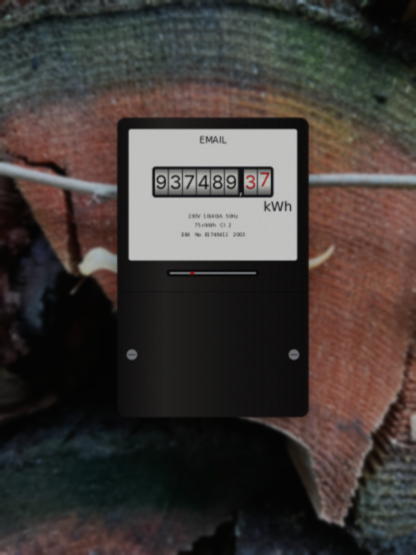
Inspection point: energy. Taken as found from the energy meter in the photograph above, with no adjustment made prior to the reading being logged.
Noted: 937489.37 kWh
